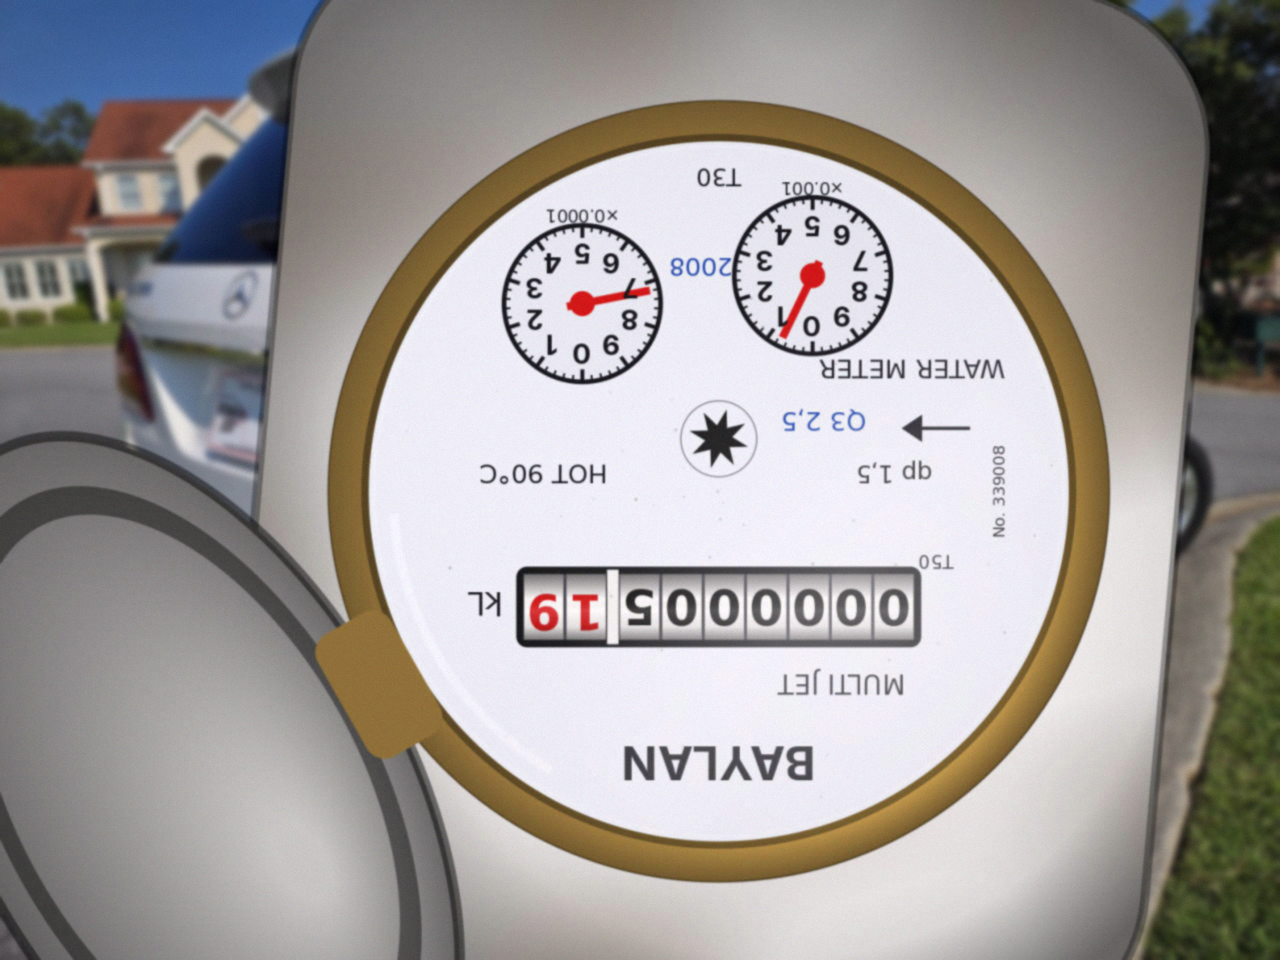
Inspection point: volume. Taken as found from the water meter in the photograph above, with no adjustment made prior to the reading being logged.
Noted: 5.1907 kL
